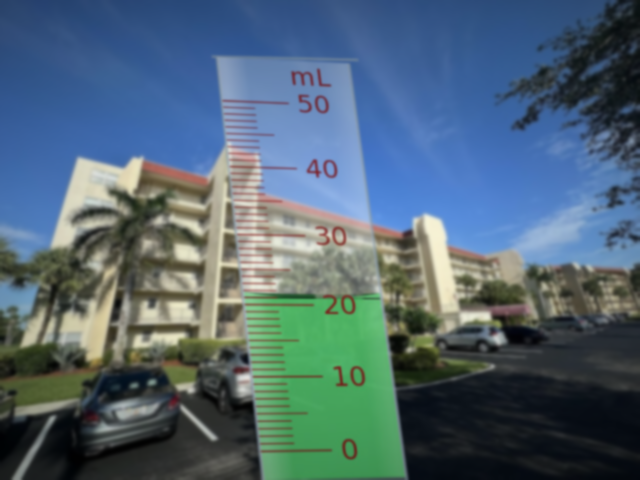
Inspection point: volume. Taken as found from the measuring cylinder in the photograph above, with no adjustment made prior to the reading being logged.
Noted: 21 mL
